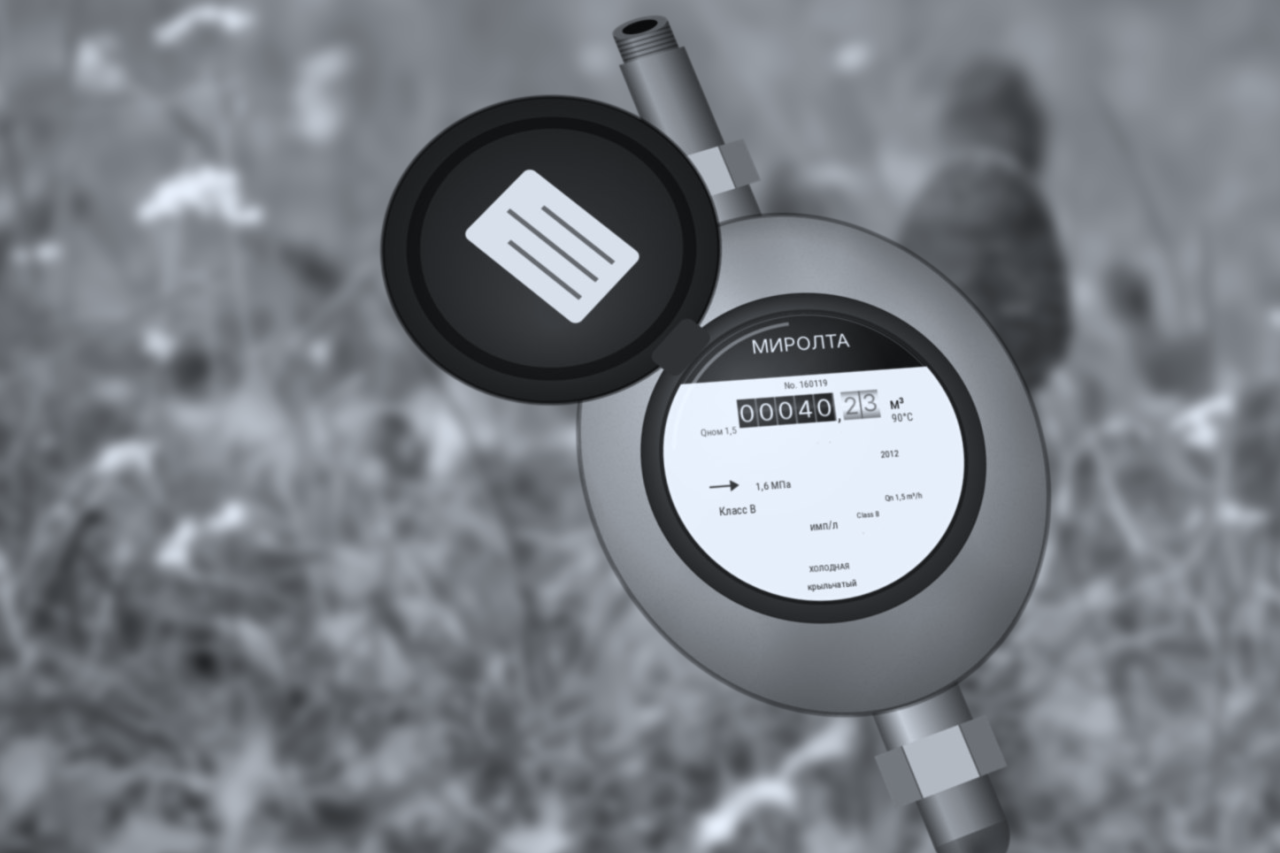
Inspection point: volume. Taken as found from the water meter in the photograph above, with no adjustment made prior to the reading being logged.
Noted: 40.23 m³
